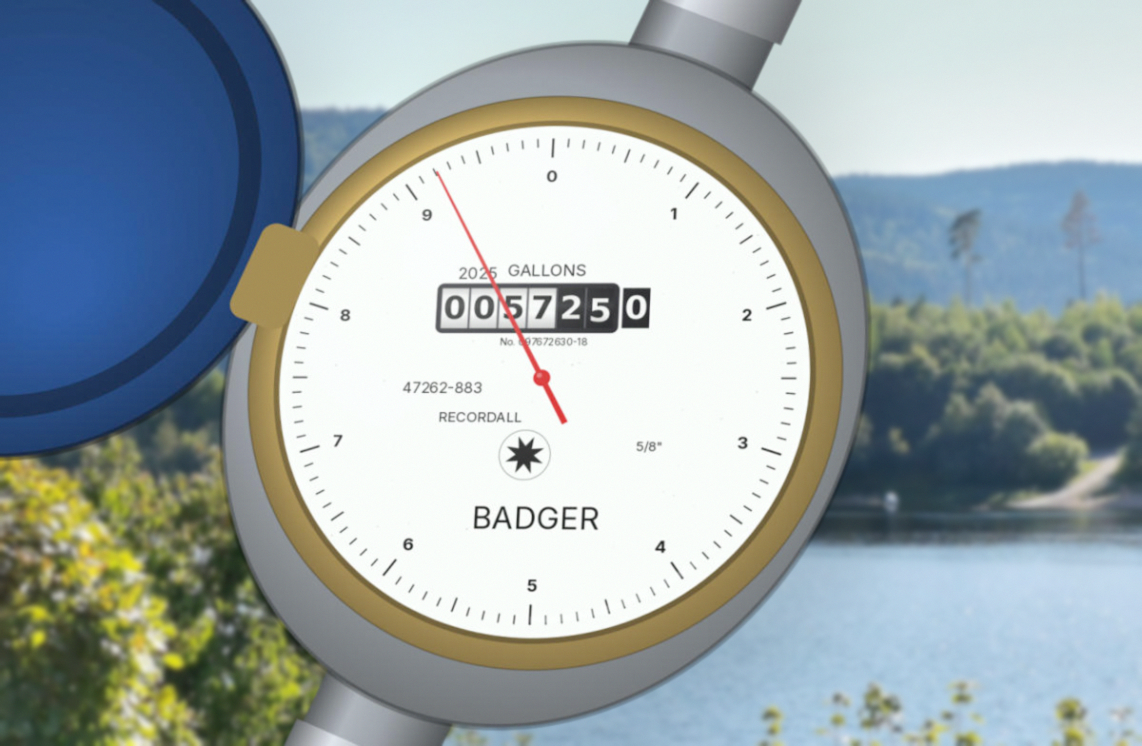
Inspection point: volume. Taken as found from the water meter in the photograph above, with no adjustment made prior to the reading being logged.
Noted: 57249.2 gal
